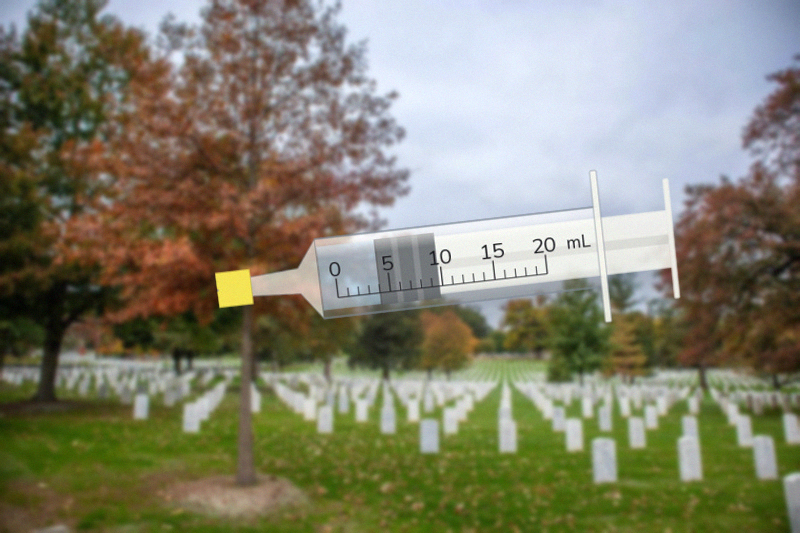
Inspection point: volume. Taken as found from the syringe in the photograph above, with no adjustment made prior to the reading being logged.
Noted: 4 mL
